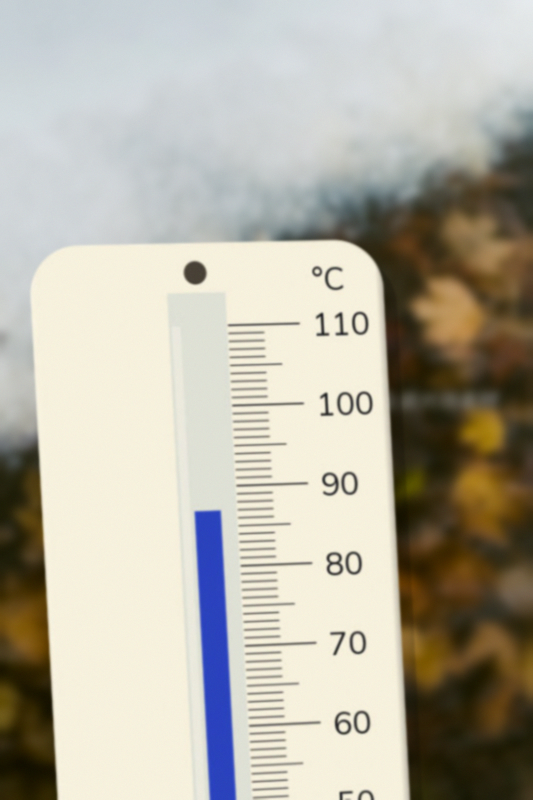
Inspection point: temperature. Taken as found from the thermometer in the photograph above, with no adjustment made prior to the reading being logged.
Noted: 87 °C
